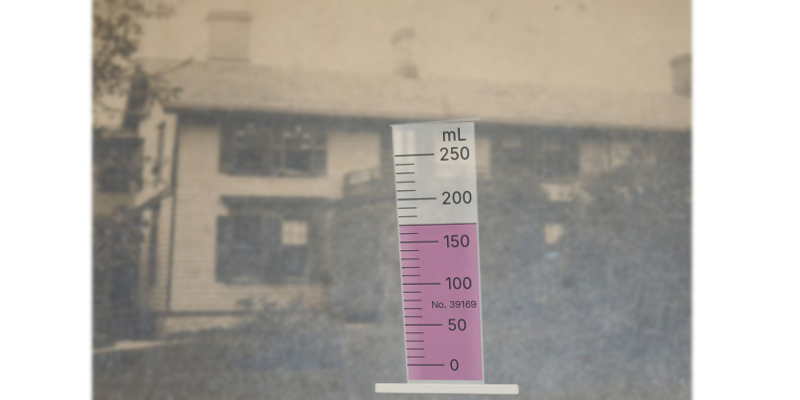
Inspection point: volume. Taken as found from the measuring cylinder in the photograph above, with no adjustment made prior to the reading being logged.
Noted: 170 mL
